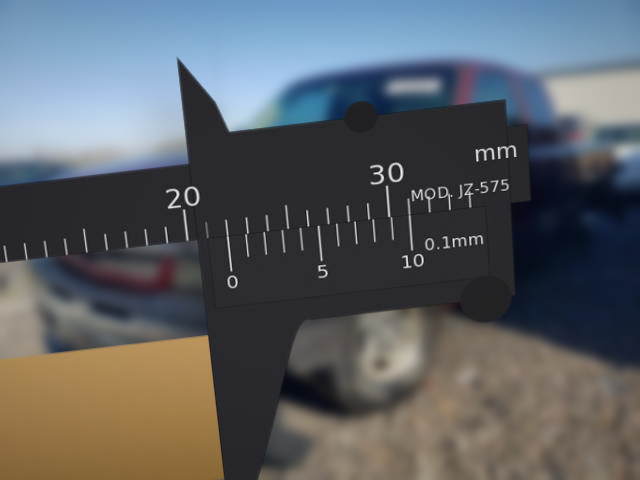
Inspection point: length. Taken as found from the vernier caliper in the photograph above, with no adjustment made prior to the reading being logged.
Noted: 22.0 mm
